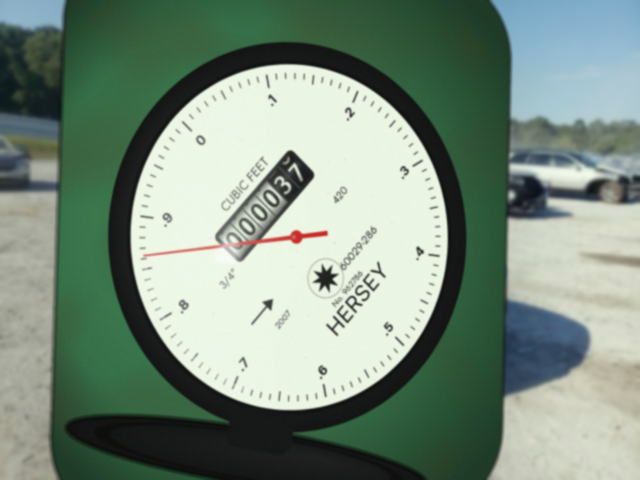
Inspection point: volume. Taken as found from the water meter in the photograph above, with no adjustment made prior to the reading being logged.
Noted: 36.86 ft³
